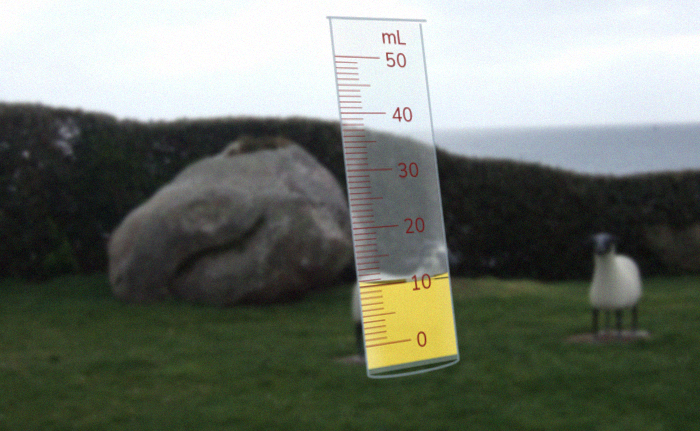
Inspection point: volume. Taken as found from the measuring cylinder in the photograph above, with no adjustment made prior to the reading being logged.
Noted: 10 mL
